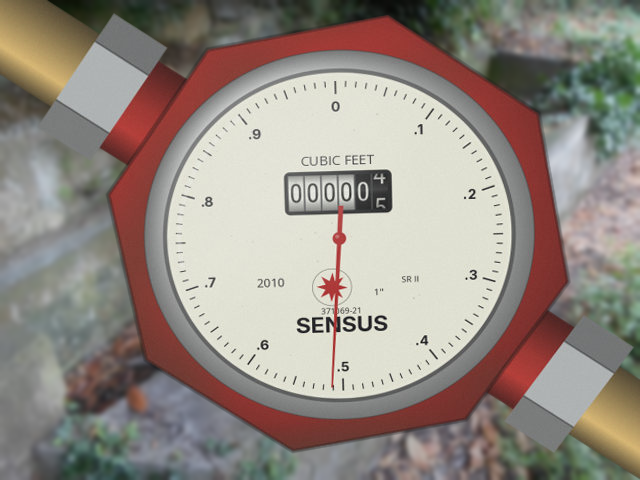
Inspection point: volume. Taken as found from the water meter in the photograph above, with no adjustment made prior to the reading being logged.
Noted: 4.51 ft³
